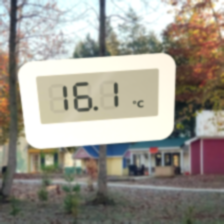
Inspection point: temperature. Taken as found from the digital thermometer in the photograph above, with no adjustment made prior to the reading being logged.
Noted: 16.1 °C
